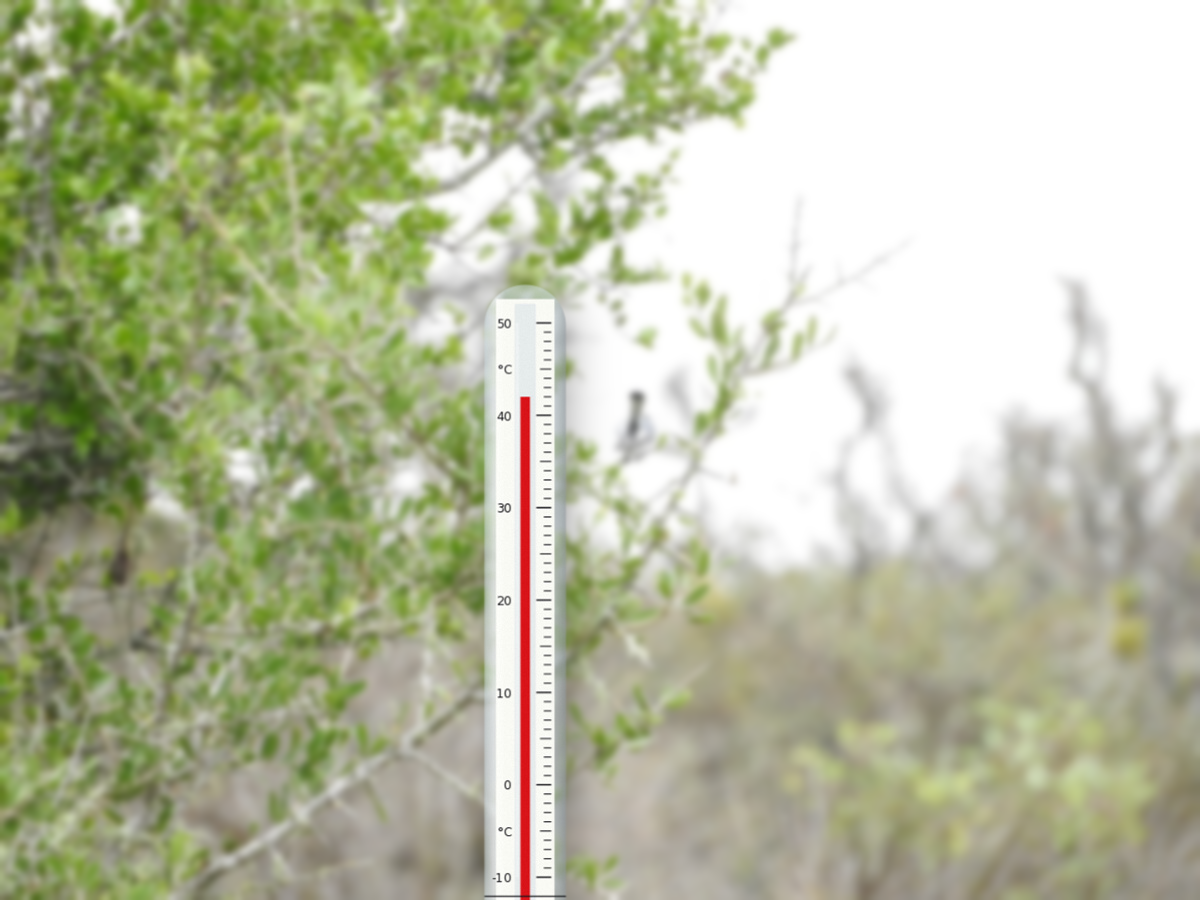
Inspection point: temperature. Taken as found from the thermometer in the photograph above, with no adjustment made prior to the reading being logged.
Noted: 42 °C
